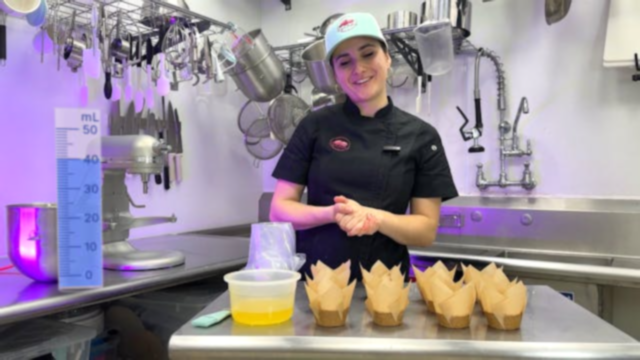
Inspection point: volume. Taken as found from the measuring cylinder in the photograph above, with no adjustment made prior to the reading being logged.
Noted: 40 mL
